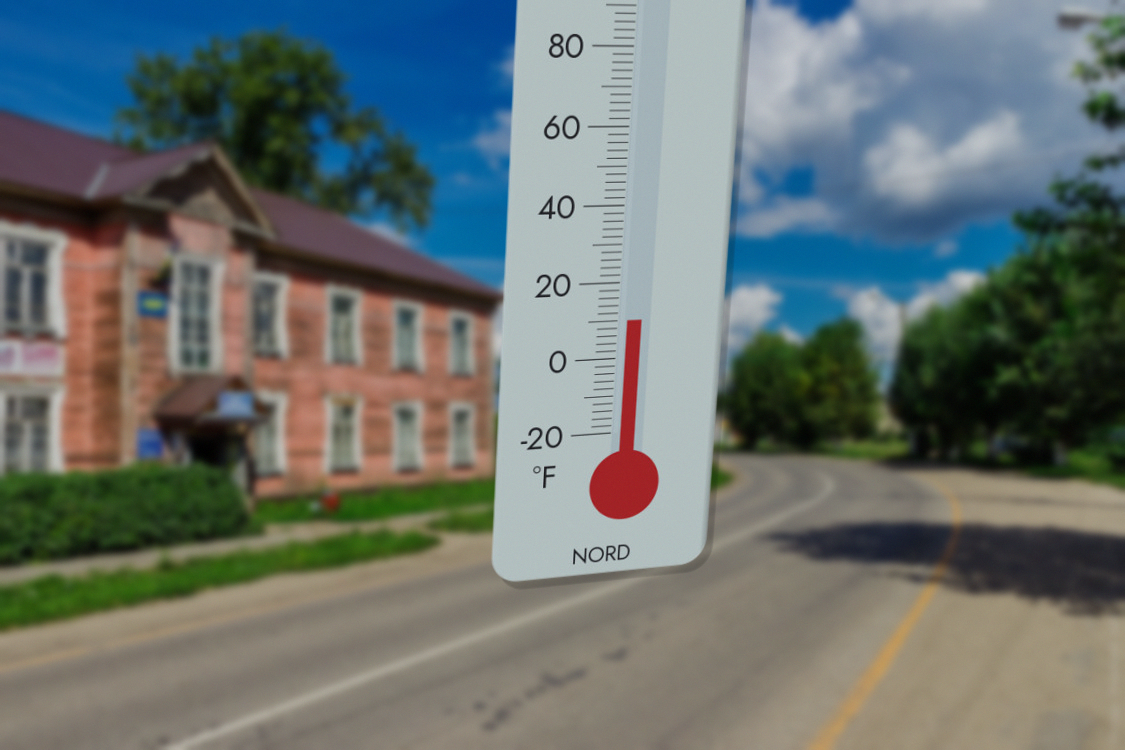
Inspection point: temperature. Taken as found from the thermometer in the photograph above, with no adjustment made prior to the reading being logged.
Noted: 10 °F
